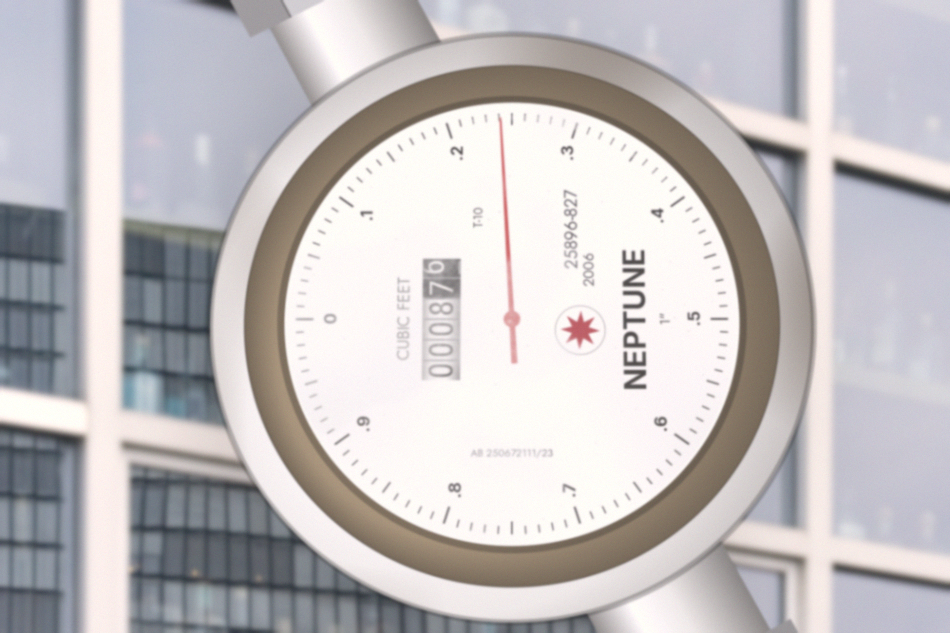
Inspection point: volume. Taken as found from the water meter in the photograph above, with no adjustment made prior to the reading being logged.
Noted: 876.24 ft³
